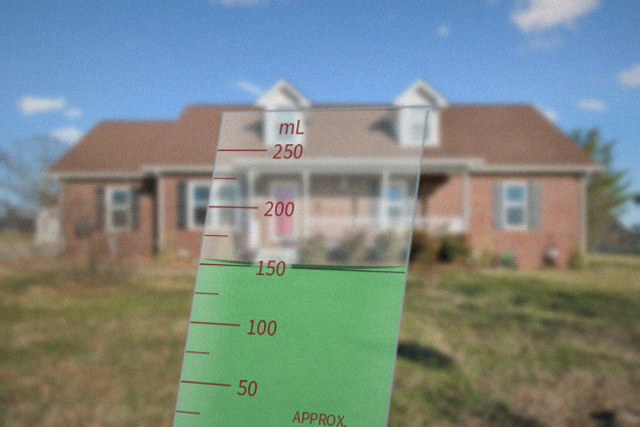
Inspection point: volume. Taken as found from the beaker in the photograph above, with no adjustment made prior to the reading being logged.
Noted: 150 mL
